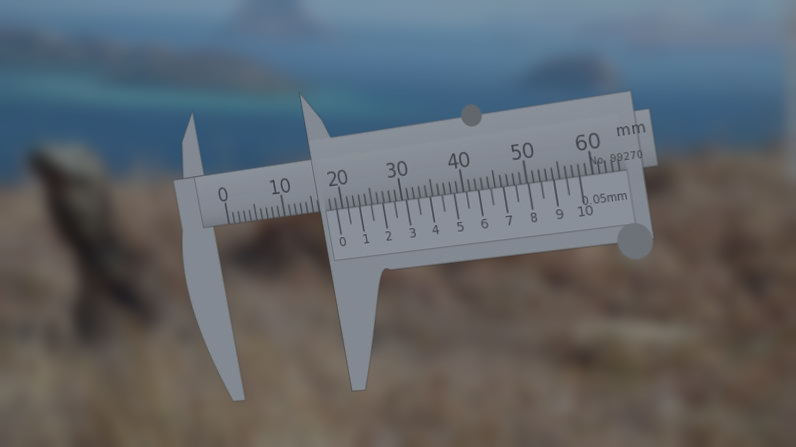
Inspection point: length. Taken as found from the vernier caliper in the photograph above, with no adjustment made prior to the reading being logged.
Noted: 19.0 mm
